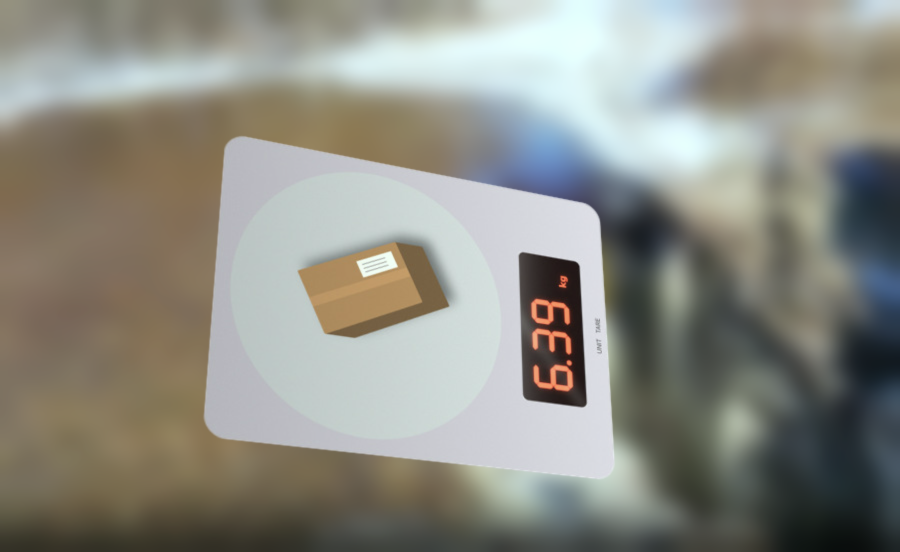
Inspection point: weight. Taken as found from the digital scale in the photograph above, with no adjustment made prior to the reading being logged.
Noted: 6.39 kg
